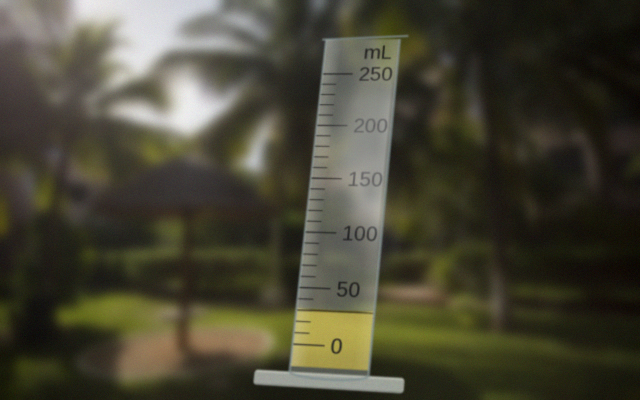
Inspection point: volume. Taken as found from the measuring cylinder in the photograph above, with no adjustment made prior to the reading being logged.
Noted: 30 mL
